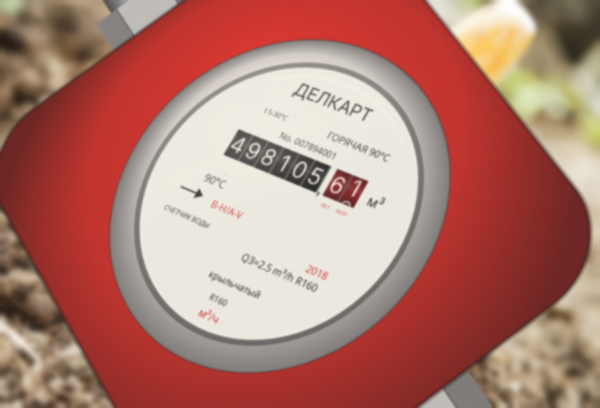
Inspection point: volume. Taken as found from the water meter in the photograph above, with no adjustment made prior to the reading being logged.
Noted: 498105.61 m³
